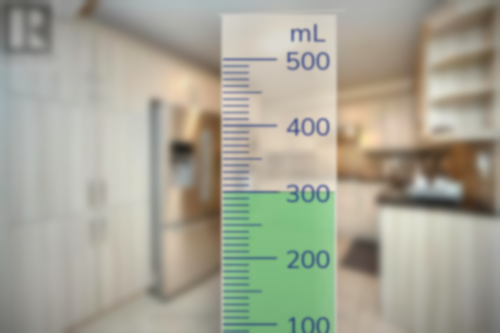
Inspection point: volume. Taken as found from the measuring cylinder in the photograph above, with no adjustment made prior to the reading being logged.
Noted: 300 mL
